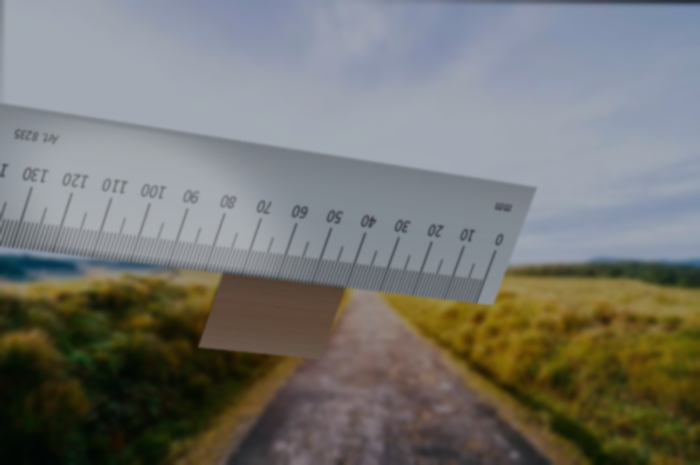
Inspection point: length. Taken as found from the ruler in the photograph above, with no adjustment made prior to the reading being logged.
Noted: 35 mm
